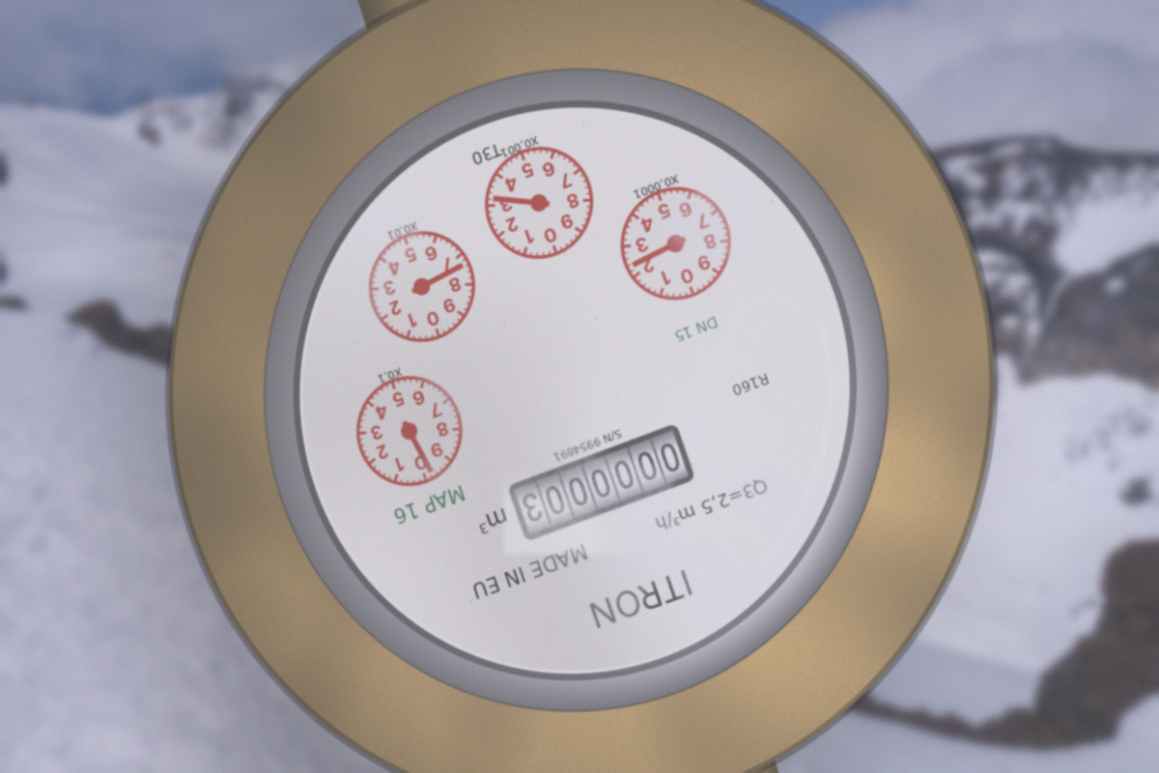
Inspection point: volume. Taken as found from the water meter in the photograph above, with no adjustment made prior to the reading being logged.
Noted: 2.9732 m³
